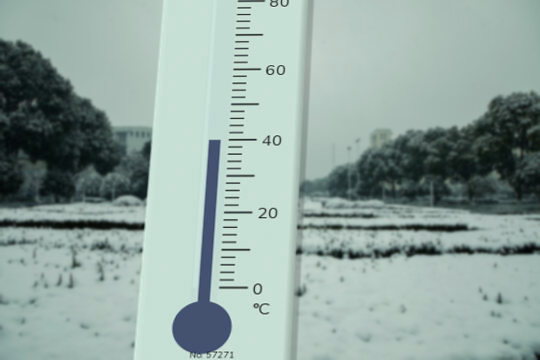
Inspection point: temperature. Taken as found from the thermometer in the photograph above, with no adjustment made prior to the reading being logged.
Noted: 40 °C
